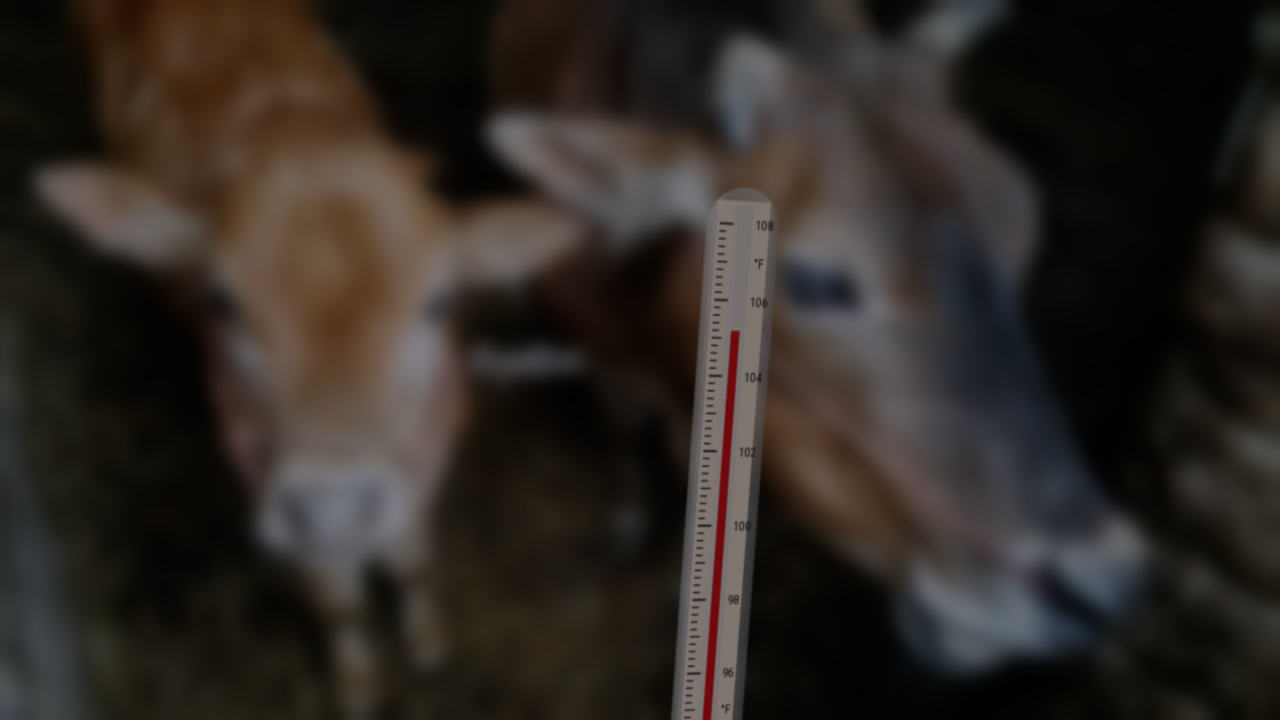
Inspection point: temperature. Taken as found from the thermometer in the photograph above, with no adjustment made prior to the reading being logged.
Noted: 105.2 °F
